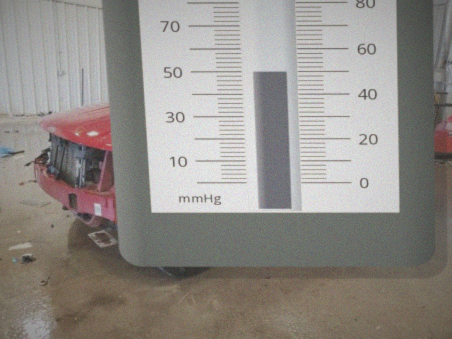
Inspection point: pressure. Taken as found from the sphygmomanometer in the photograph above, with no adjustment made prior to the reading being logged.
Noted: 50 mmHg
